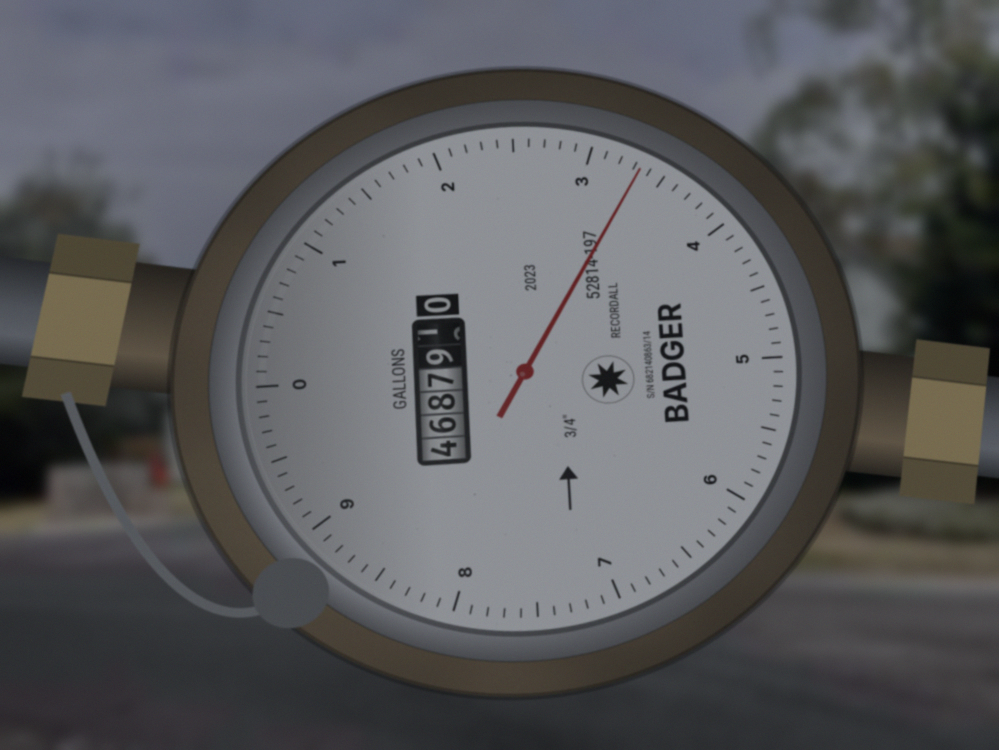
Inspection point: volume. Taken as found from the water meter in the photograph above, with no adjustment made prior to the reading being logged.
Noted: 4687913.3 gal
